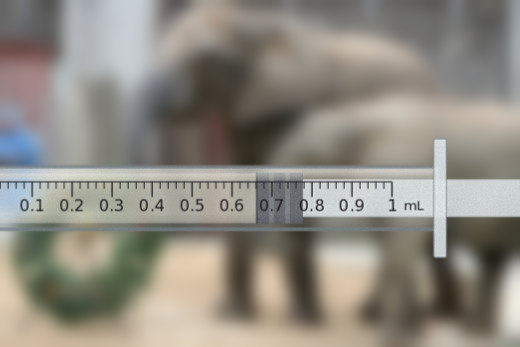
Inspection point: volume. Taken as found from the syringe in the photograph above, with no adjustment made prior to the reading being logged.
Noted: 0.66 mL
